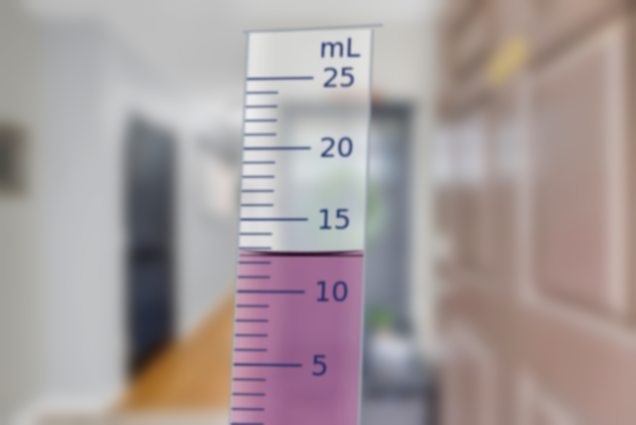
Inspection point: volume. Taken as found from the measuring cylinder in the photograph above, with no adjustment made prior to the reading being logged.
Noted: 12.5 mL
